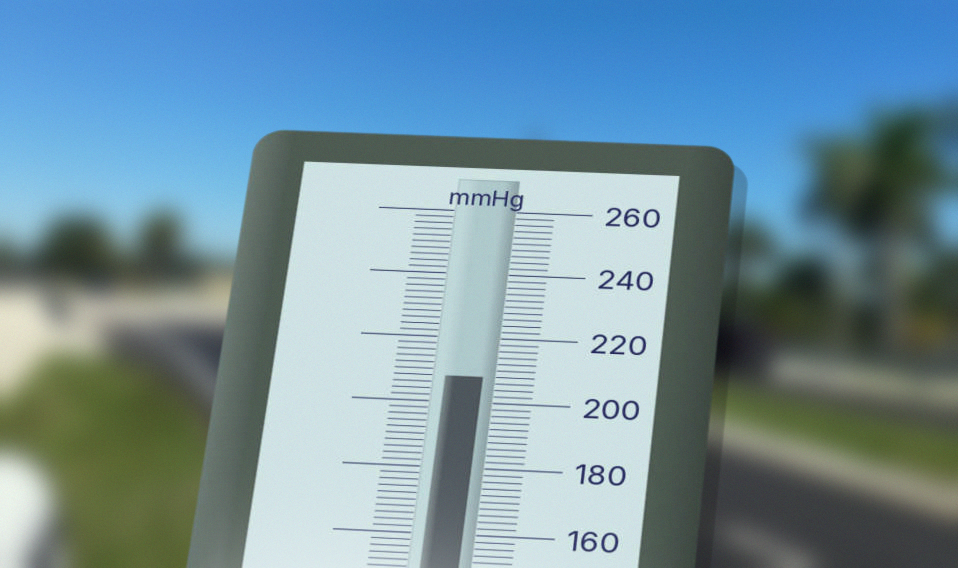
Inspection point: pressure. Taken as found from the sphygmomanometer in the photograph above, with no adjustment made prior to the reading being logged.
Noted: 208 mmHg
